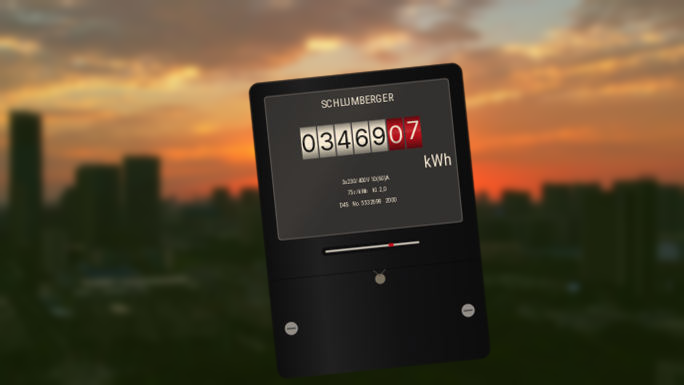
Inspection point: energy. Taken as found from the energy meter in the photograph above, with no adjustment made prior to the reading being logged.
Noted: 3469.07 kWh
